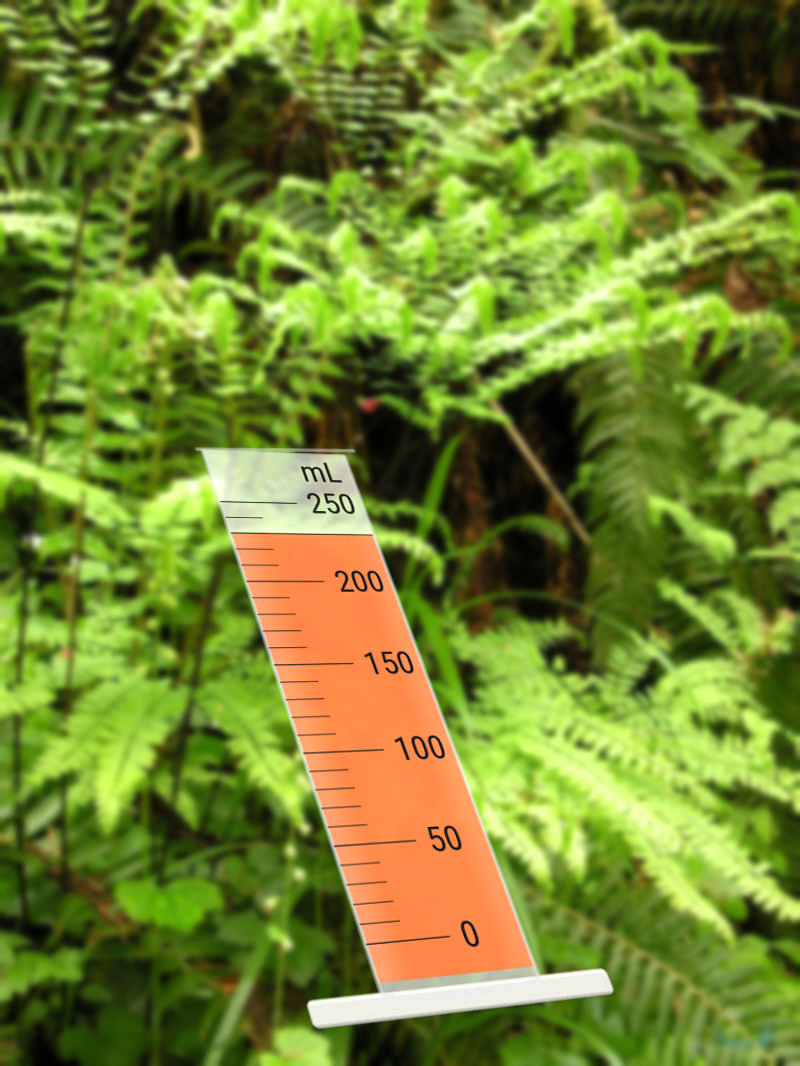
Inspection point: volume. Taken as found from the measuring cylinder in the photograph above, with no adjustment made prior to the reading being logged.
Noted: 230 mL
